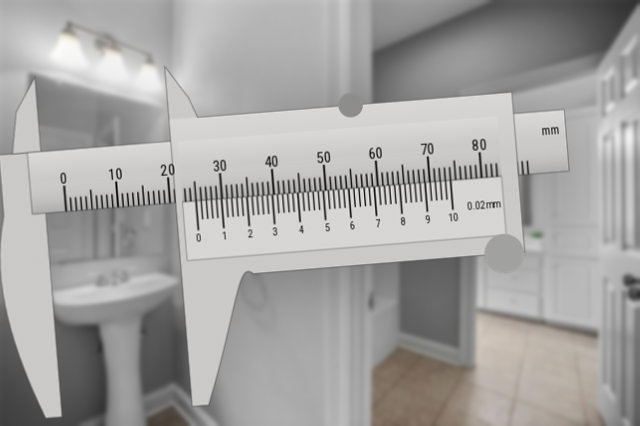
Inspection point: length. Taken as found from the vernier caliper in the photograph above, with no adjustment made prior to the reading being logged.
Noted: 25.0 mm
